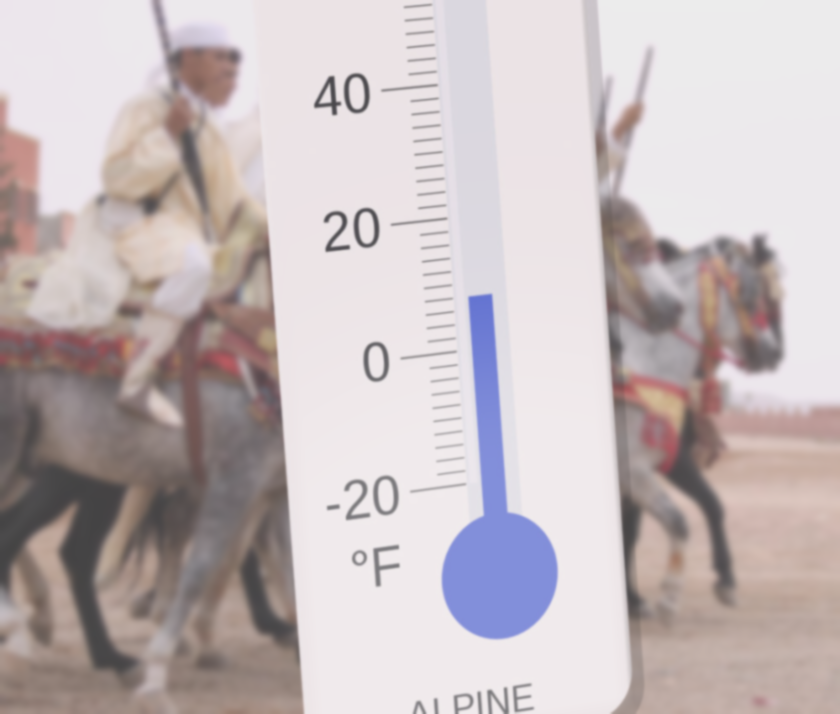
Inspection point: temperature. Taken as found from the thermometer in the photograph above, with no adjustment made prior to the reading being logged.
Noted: 8 °F
